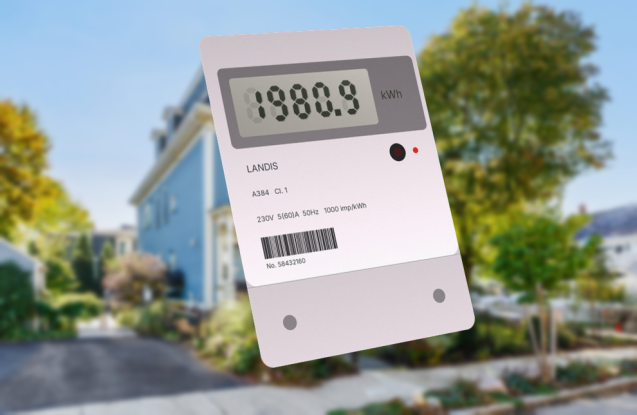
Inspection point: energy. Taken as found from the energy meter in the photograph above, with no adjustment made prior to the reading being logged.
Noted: 1980.9 kWh
